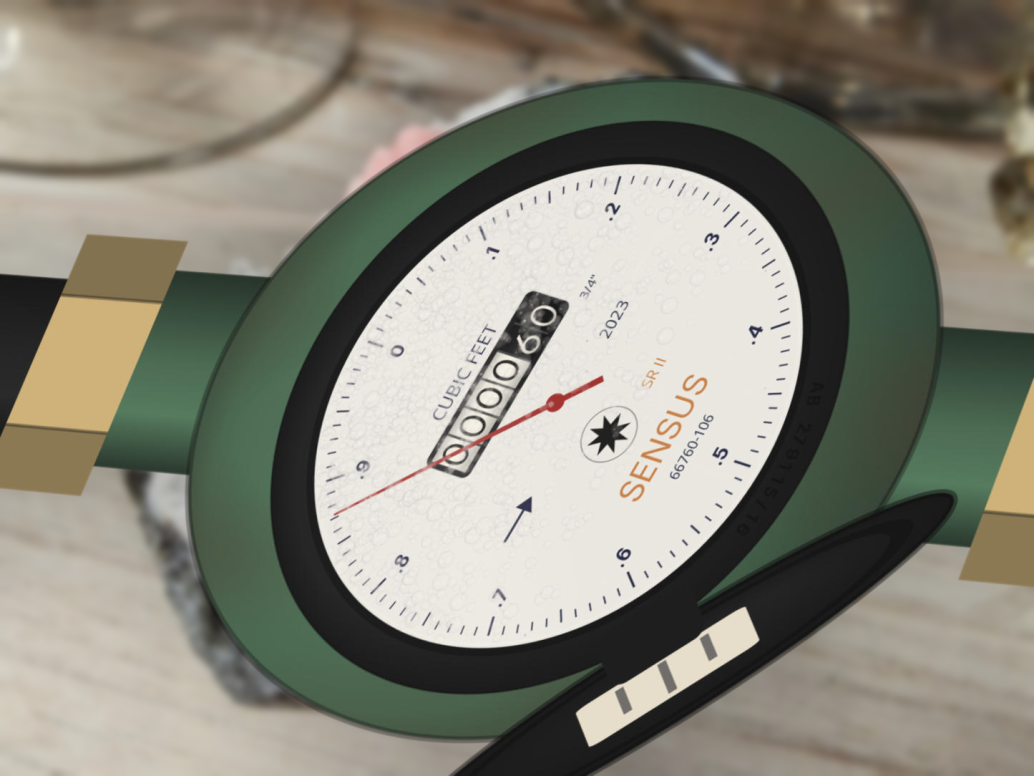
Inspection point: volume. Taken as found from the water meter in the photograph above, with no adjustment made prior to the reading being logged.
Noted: 59.87 ft³
